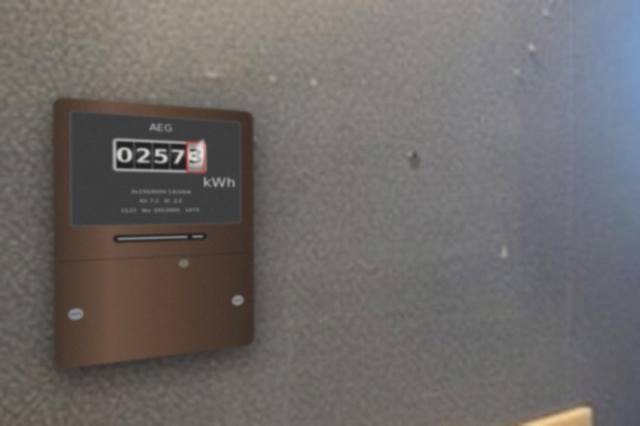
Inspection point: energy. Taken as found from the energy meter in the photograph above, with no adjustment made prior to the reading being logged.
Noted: 257.3 kWh
